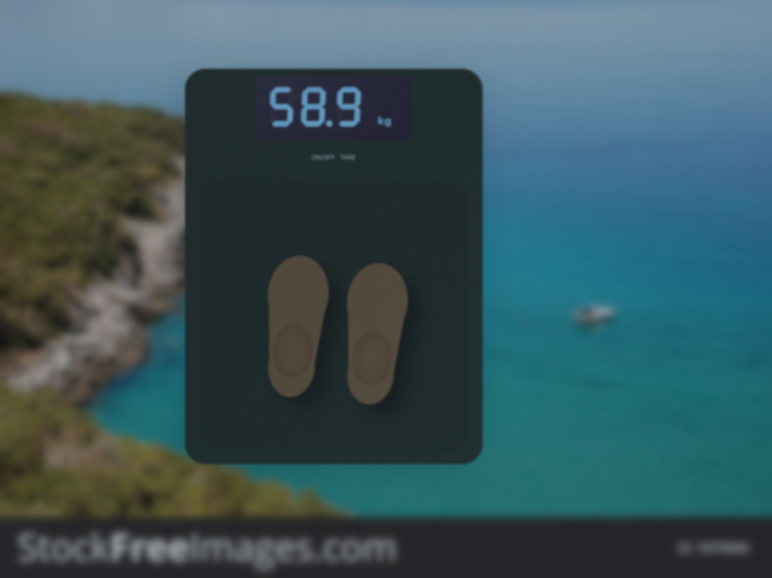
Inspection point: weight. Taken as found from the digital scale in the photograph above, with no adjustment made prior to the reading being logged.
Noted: 58.9 kg
